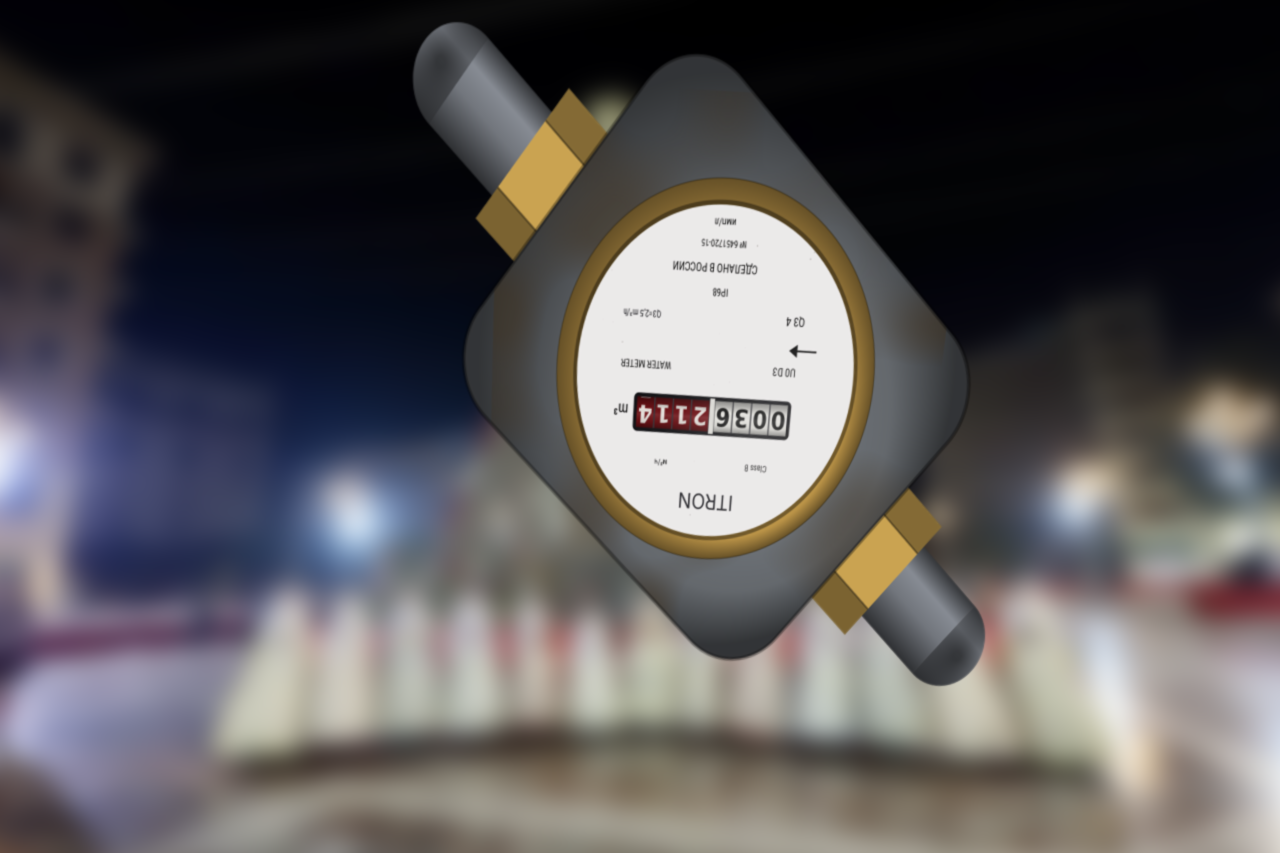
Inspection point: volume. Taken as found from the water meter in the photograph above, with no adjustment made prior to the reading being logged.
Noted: 36.2114 m³
